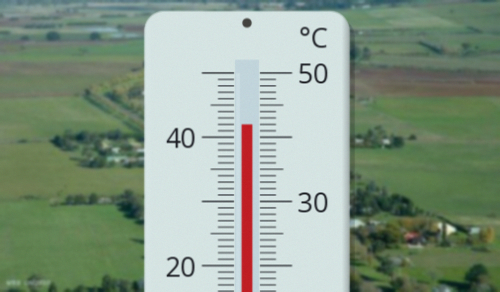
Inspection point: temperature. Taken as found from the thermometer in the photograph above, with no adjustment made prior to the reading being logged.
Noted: 42 °C
